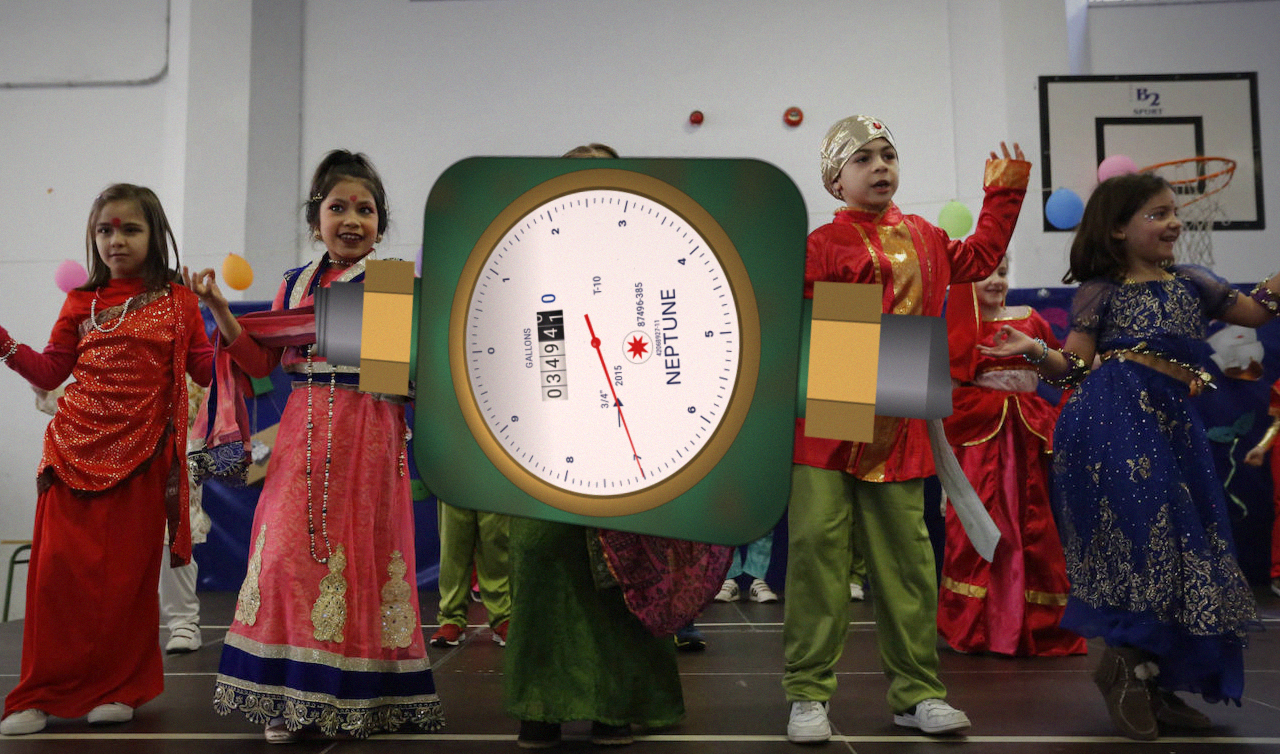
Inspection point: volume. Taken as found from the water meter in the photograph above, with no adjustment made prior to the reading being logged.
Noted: 349407.0 gal
